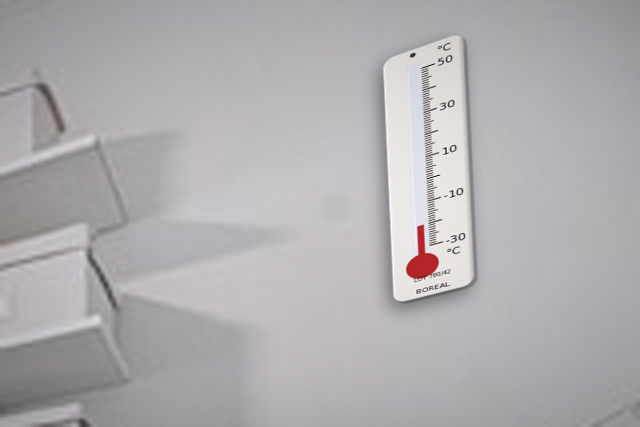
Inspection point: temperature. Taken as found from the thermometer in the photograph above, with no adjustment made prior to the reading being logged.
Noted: -20 °C
